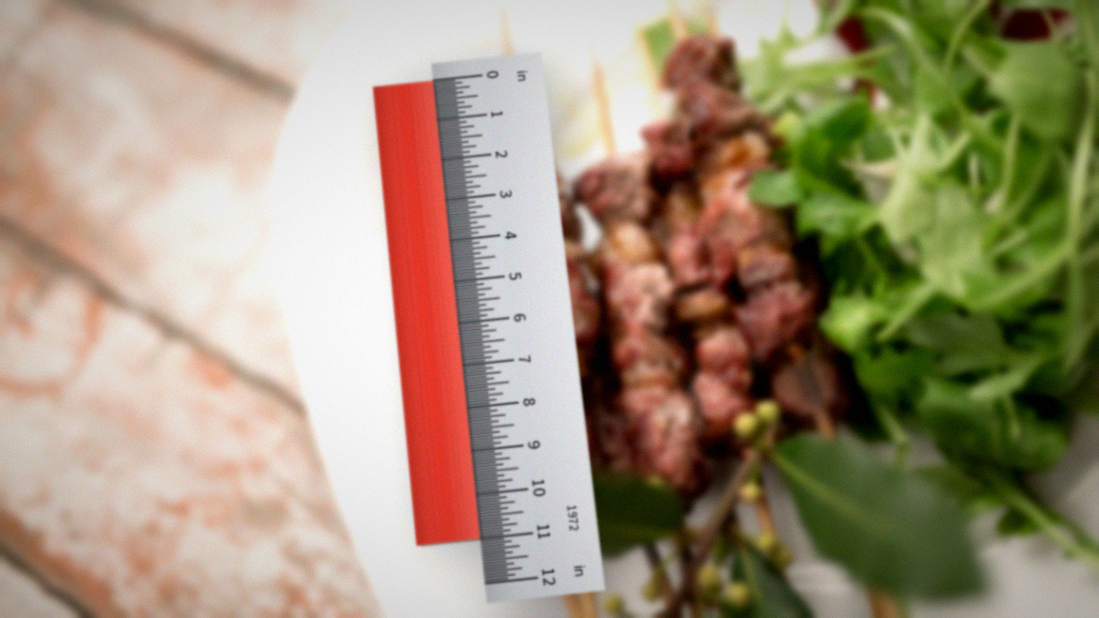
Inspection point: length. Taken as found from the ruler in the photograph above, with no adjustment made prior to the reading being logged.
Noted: 11 in
